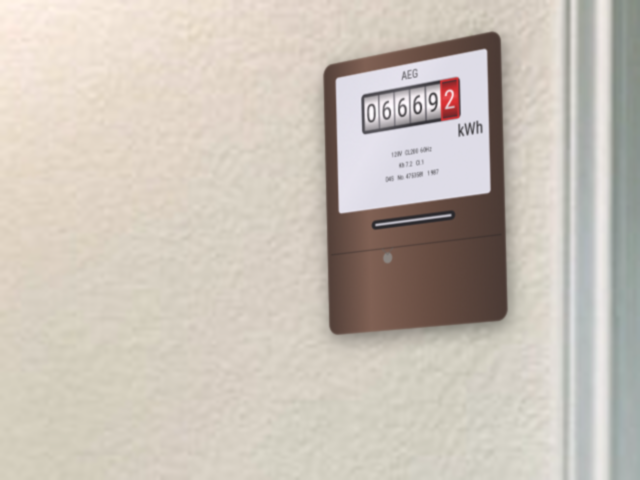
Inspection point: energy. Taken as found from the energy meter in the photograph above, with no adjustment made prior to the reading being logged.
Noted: 6669.2 kWh
